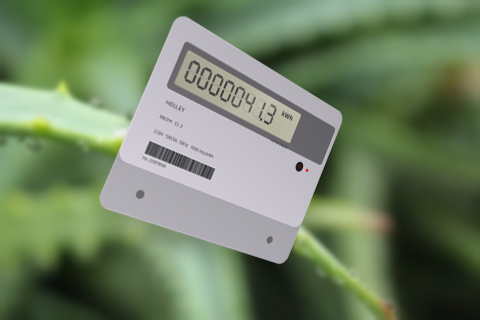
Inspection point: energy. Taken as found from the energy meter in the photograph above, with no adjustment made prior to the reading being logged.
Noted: 41.3 kWh
